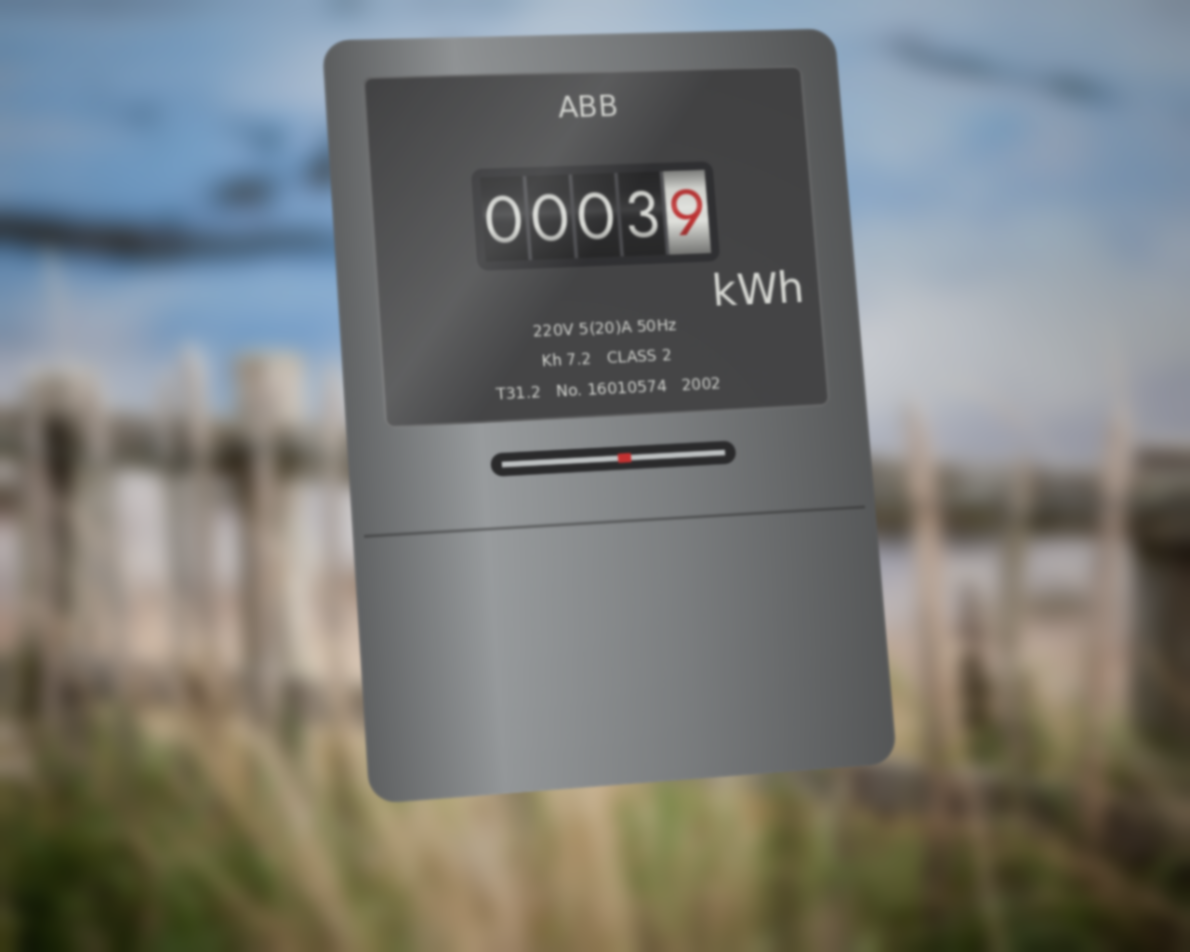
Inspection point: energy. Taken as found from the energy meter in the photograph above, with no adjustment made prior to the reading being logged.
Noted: 3.9 kWh
